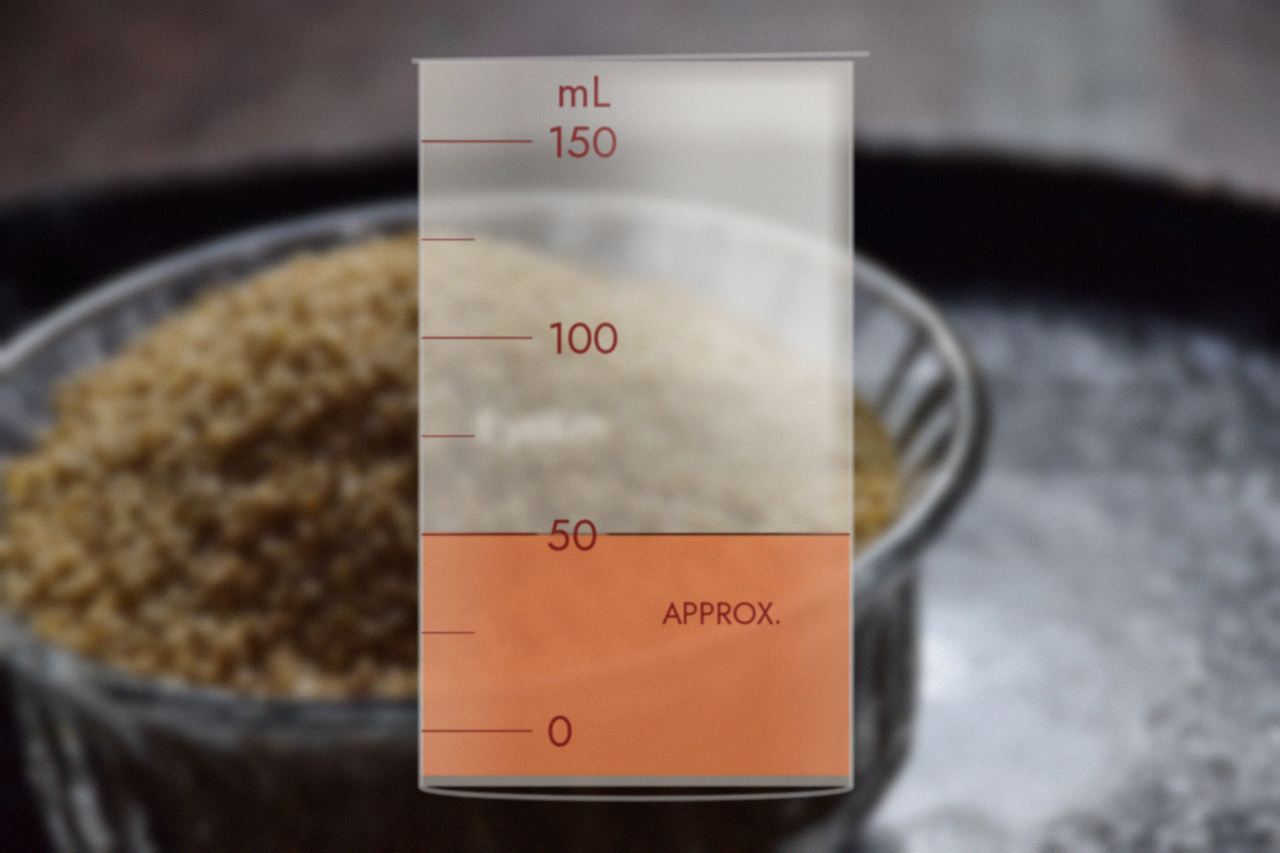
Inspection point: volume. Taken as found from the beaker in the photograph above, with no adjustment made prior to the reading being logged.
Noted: 50 mL
